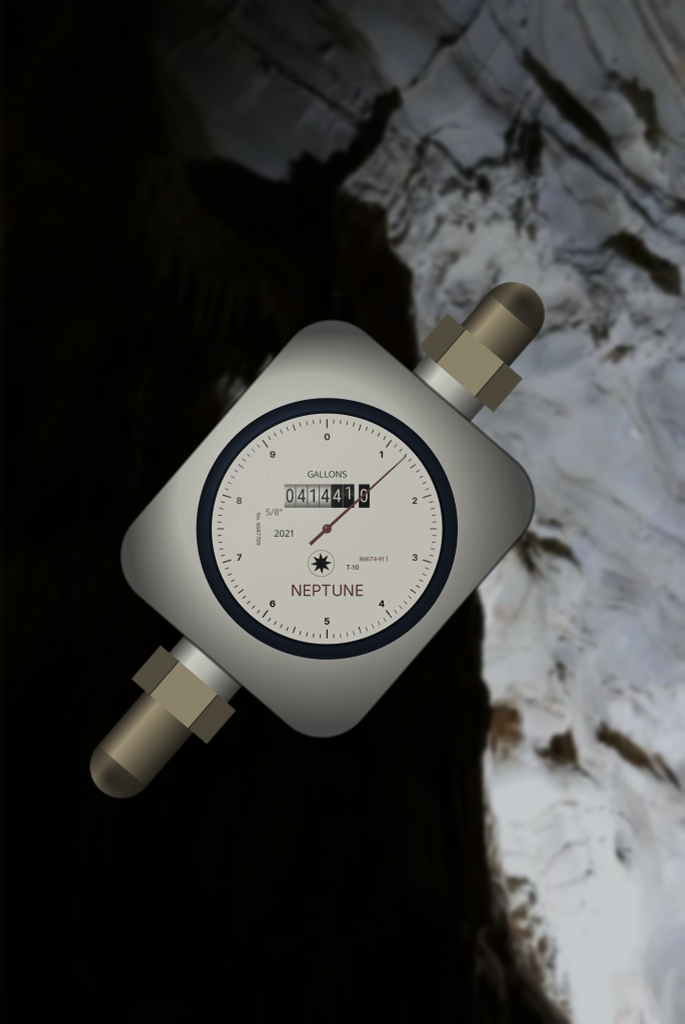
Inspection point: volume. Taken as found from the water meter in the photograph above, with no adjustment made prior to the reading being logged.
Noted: 414411.3 gal
